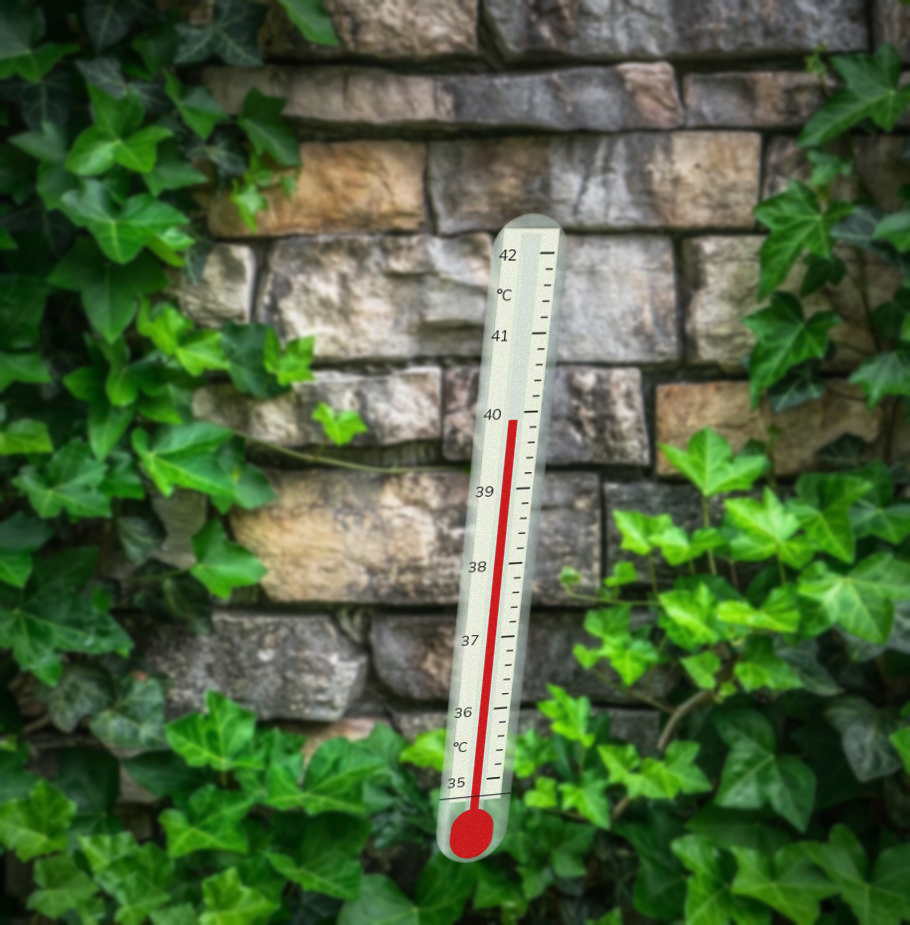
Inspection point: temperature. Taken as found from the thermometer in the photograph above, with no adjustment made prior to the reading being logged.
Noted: 39.9 °C
